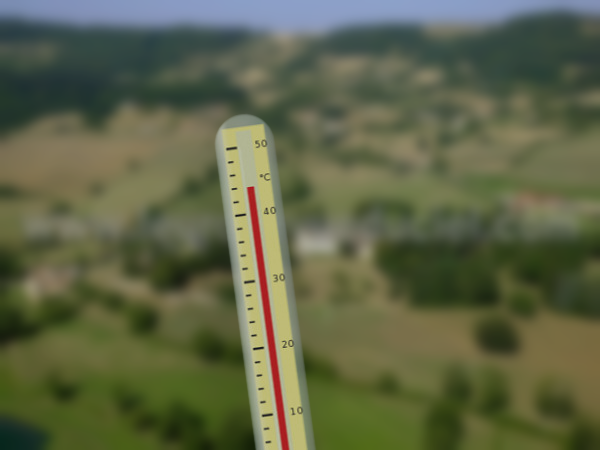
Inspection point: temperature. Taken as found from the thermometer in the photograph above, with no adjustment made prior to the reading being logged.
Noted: 44 °C
